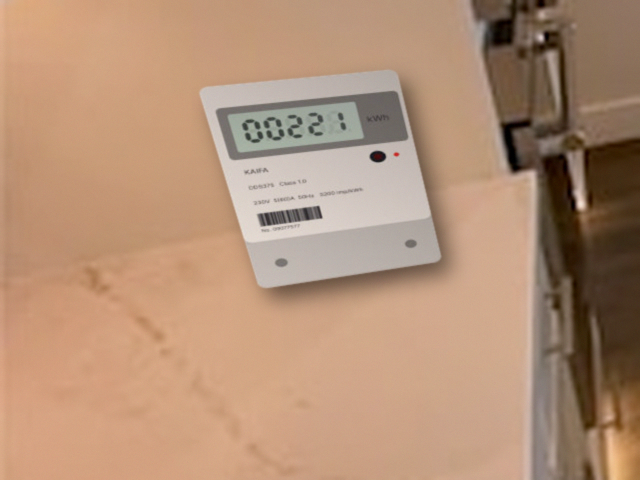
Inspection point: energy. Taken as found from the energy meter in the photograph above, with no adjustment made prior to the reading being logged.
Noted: 221 kWh
